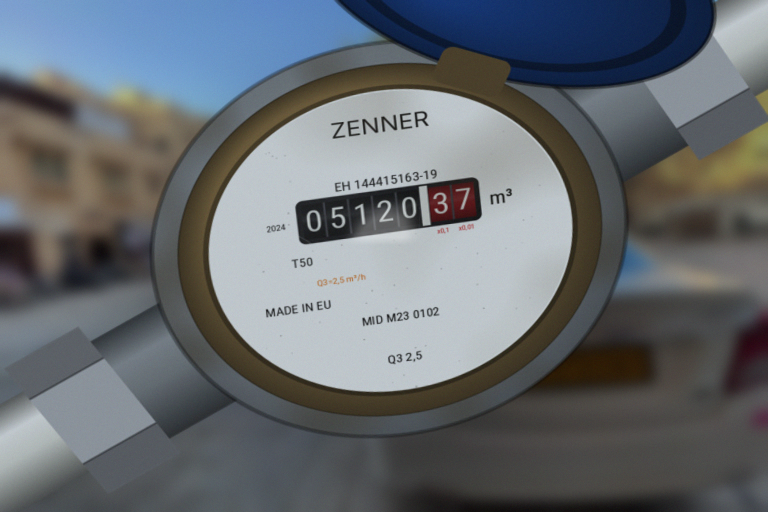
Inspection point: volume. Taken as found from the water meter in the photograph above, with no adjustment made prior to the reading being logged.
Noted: 5120.37 m³
